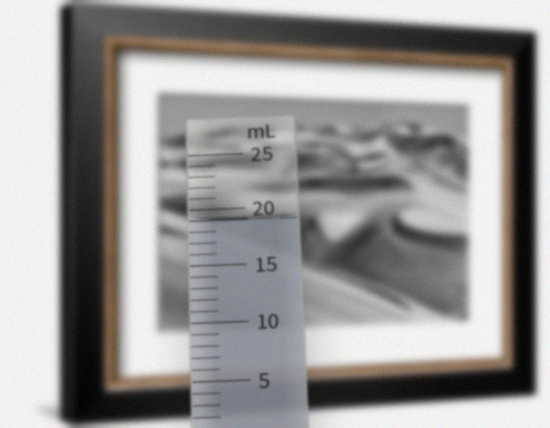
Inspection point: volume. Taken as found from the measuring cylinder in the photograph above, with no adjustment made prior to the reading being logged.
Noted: 19 mL
